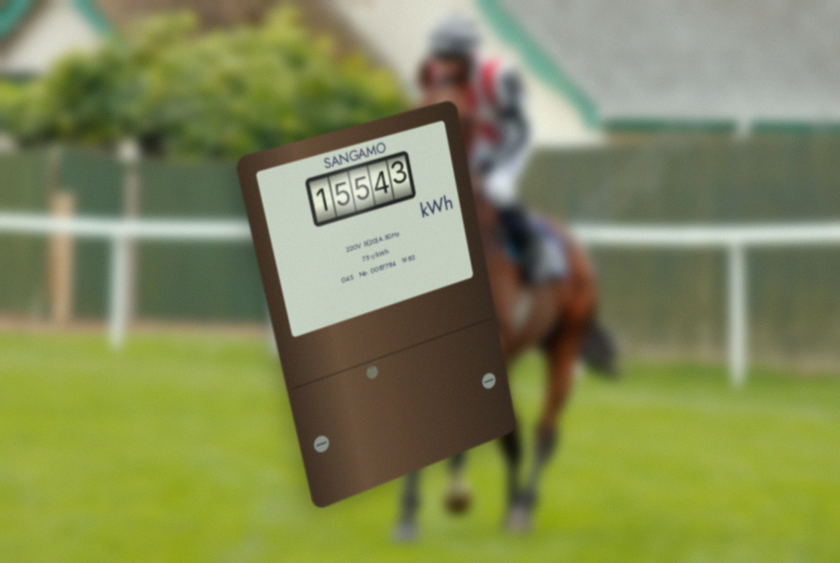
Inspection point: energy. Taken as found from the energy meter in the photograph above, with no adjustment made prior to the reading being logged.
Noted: 15543 kWh
